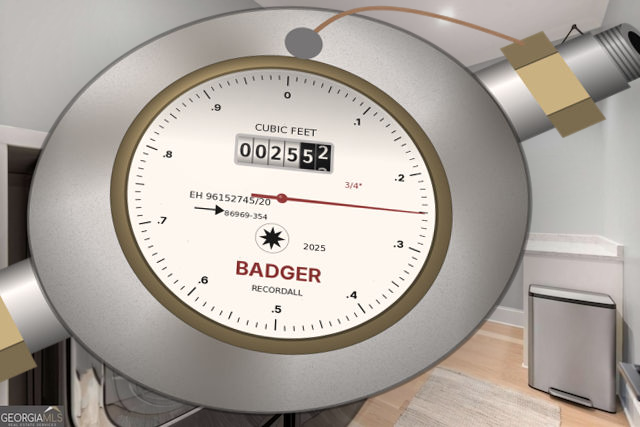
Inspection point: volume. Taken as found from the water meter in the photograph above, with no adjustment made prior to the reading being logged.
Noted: 2552.25 ft³
